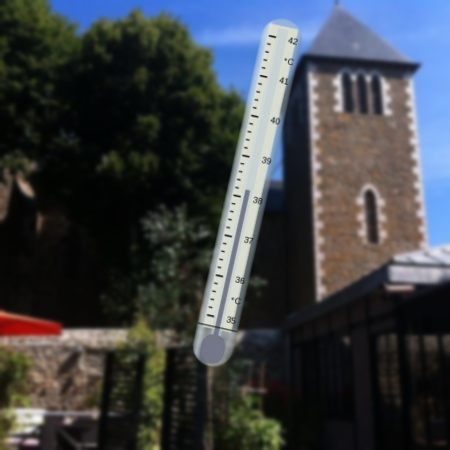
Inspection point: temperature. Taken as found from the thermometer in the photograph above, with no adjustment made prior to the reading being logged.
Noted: 38.2 °C
